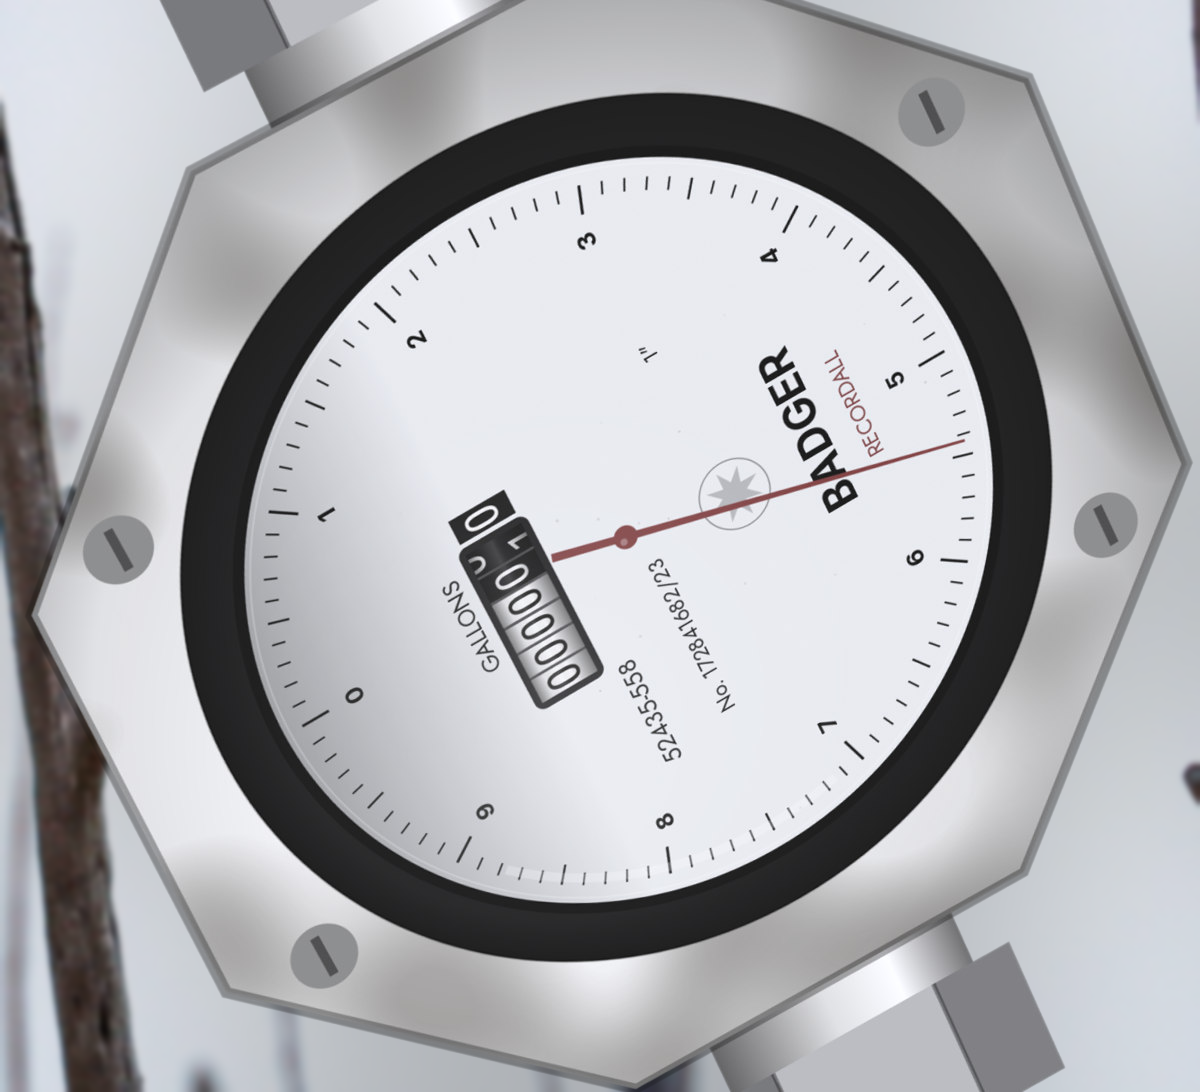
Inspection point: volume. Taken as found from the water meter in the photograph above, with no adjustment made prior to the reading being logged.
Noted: 5.4 gal
